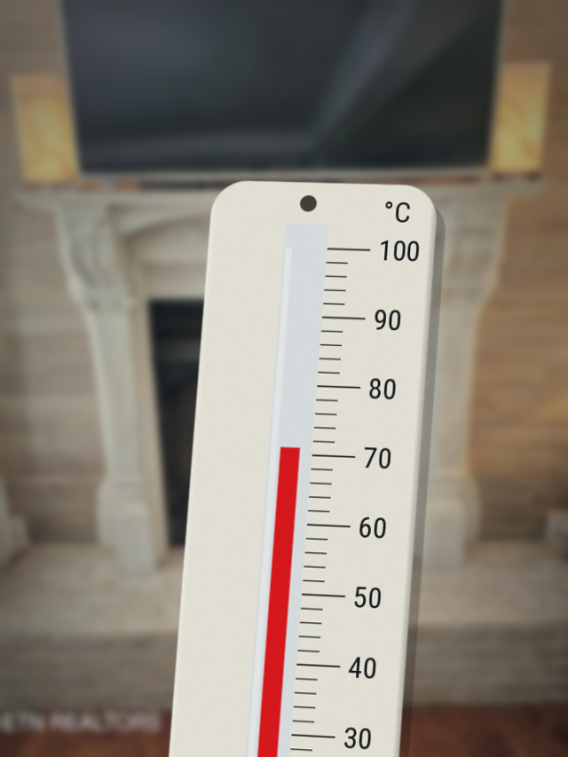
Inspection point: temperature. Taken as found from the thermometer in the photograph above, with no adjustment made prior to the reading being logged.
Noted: 71 °C
